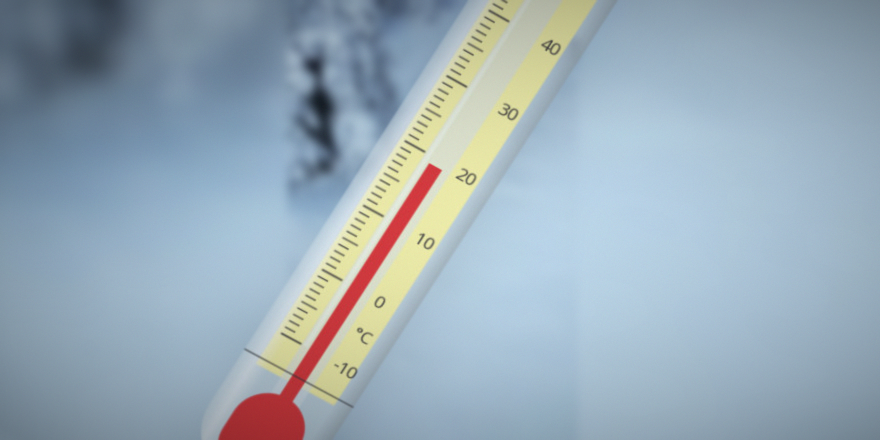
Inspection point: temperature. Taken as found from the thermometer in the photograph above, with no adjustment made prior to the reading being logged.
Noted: 19 °C
